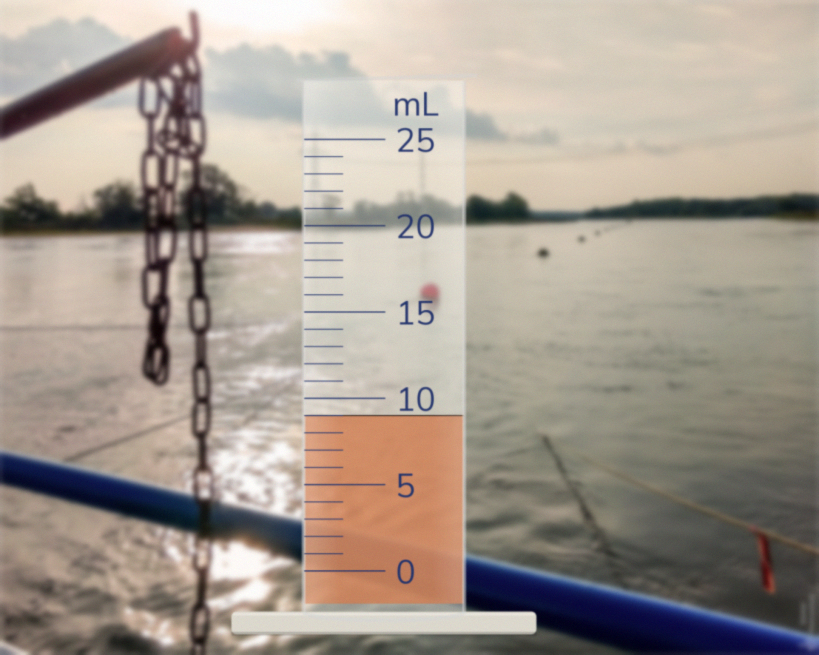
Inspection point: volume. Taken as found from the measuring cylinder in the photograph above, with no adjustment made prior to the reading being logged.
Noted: 9 mL
